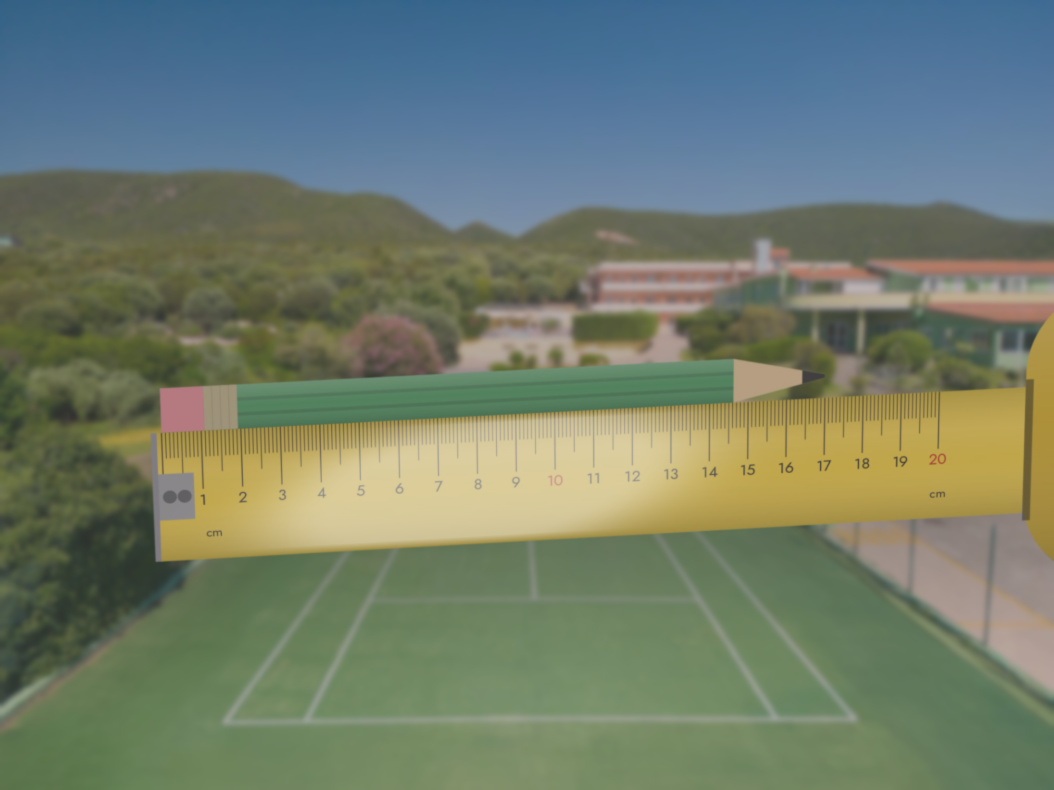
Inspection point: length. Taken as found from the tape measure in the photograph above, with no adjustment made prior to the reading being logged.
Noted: 17 cm
